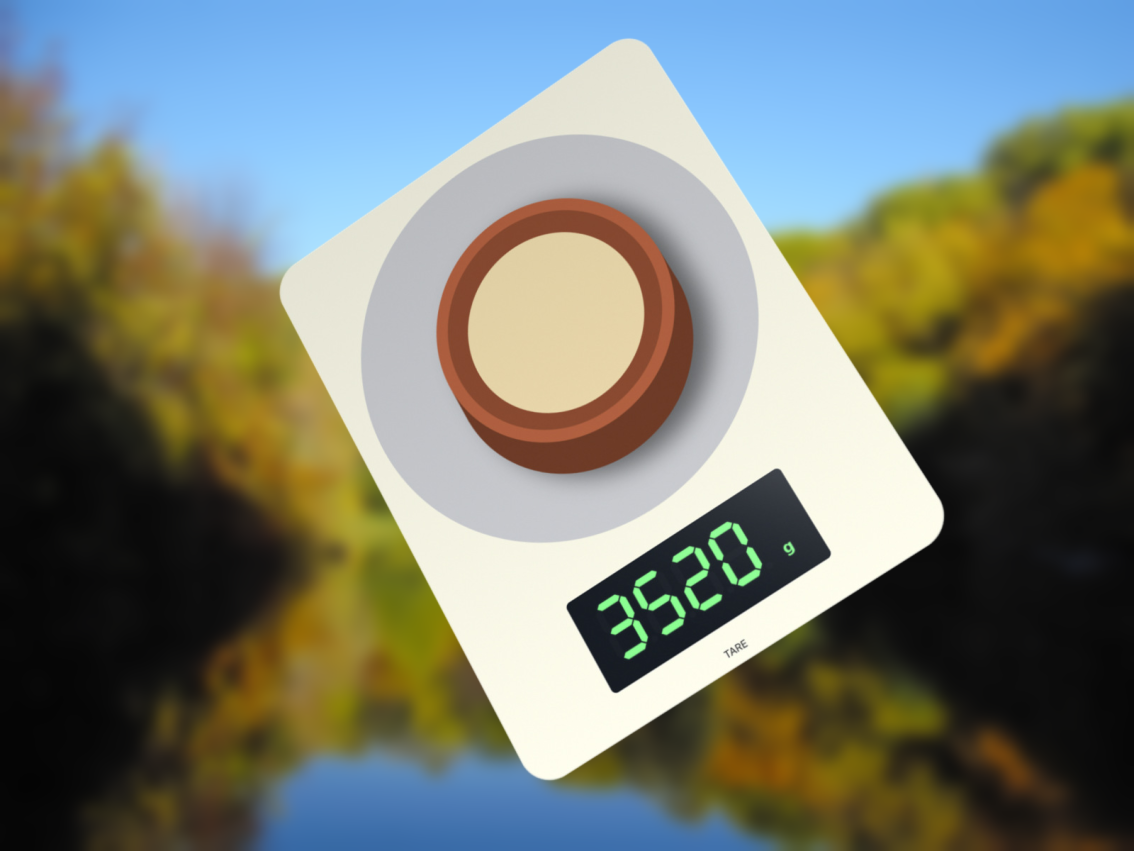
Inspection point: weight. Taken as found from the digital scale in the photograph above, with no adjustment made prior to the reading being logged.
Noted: 3520 g
